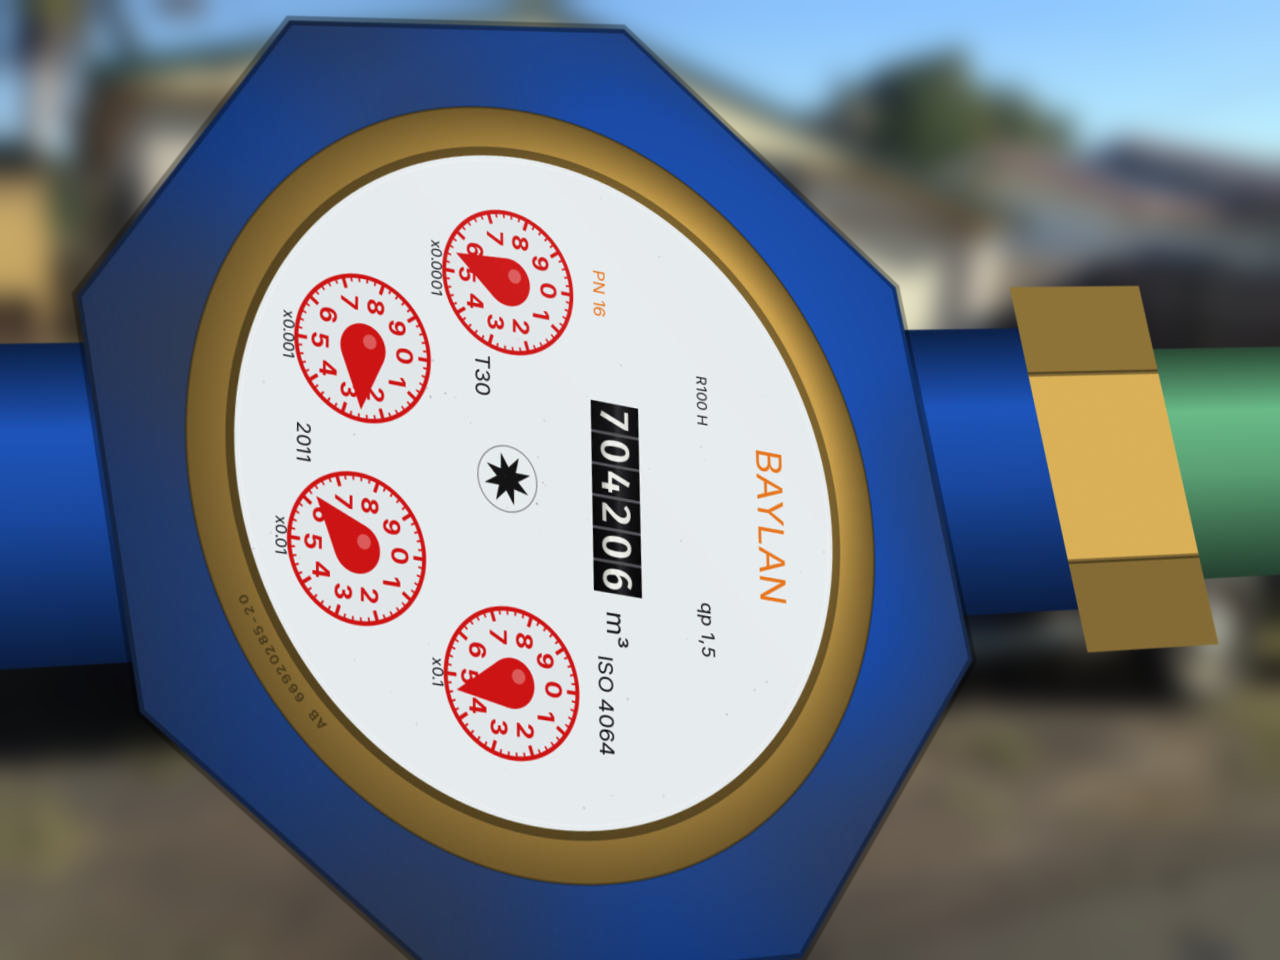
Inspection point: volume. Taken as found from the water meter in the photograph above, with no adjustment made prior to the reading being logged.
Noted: 704206.4625 m³
